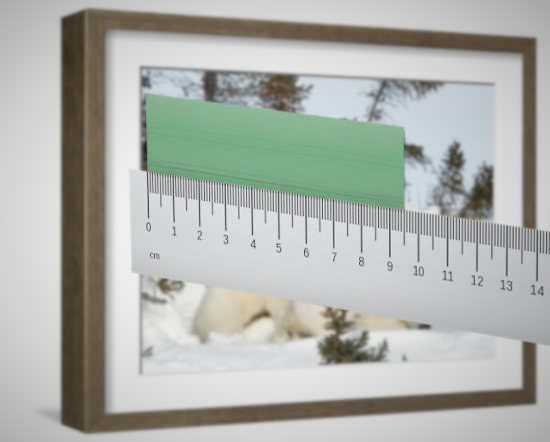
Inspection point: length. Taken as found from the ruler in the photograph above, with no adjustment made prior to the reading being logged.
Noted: 9.5 cm
